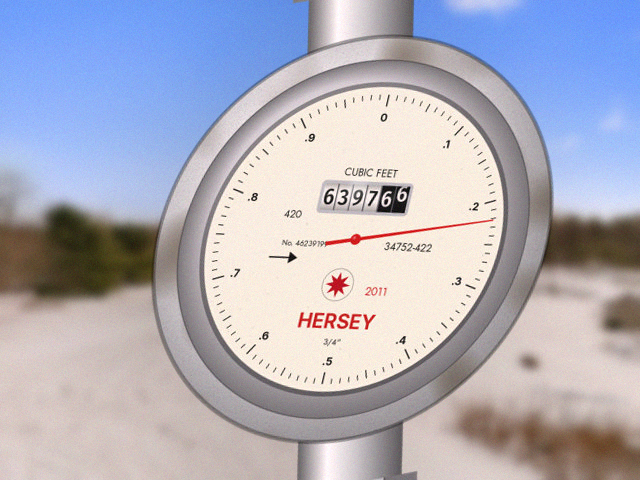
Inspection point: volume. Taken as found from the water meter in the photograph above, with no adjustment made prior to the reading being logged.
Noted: 639766.22 ft³
